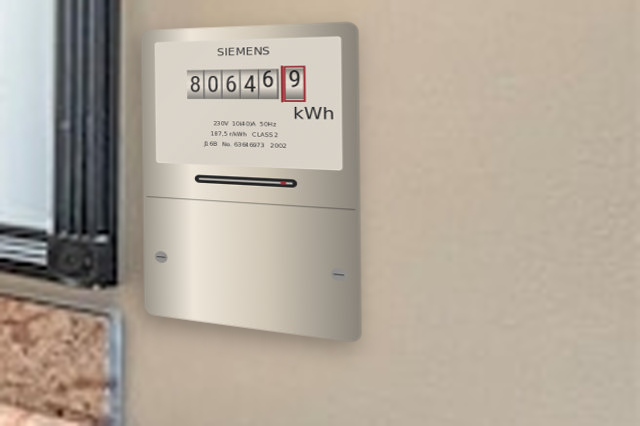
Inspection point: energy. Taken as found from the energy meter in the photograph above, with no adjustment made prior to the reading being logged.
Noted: 80646.9 kWh
